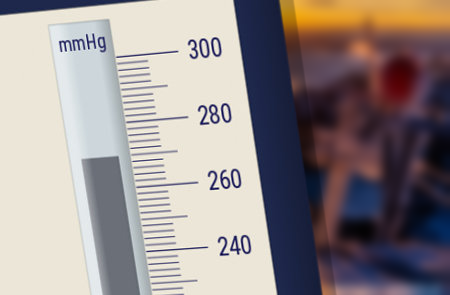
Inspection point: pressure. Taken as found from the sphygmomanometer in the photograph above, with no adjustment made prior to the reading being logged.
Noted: 270 mmHg
